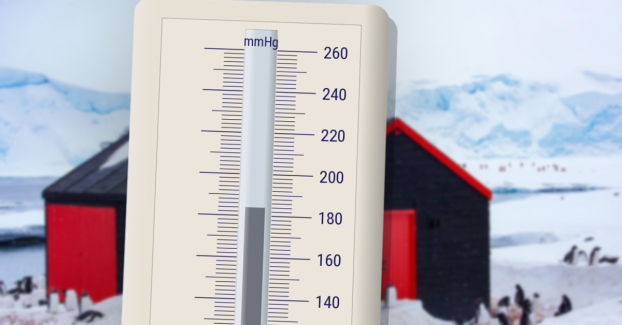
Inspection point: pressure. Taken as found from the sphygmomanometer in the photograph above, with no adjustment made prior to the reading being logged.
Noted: 184 mmHg
